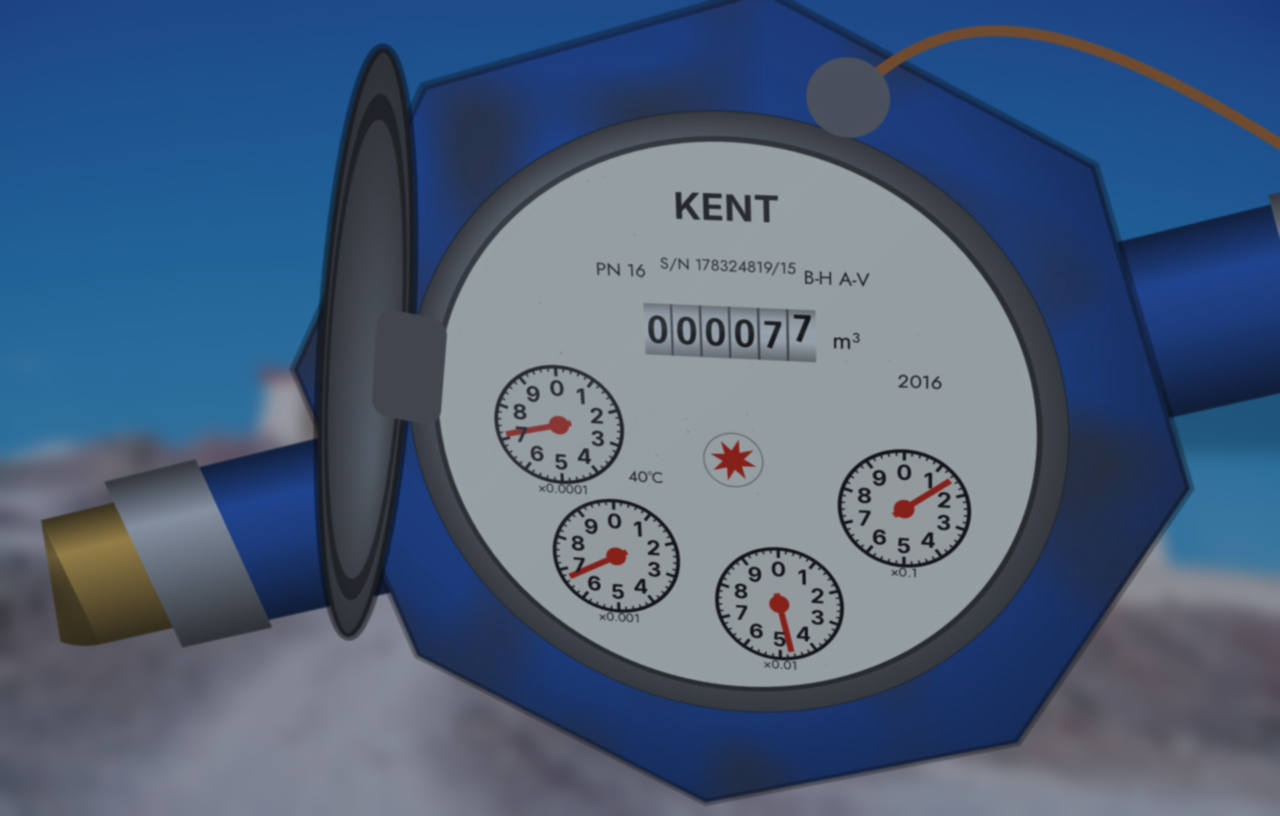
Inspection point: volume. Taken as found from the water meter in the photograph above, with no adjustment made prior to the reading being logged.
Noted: 77.1467 m³
